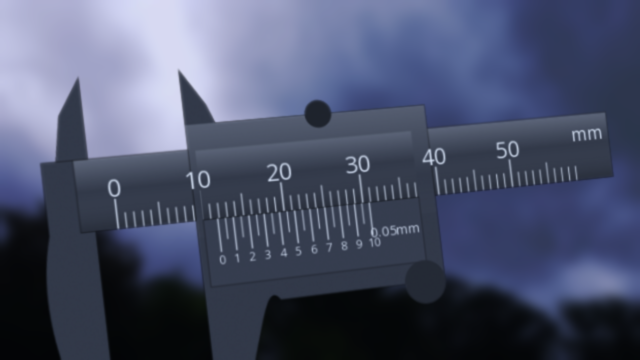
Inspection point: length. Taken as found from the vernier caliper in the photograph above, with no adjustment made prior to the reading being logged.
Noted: 11.8 mm
